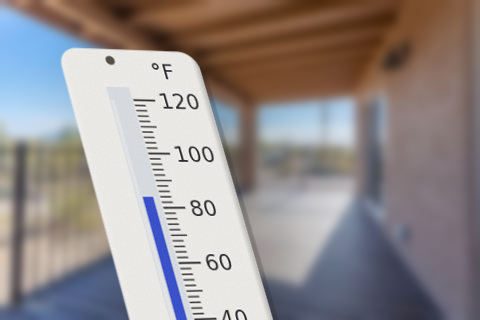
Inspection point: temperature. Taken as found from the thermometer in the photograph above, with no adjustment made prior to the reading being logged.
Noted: 84 °F
